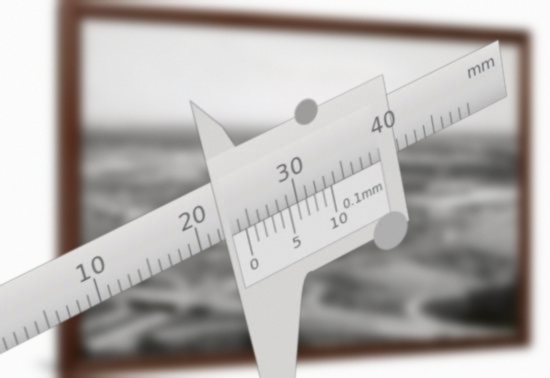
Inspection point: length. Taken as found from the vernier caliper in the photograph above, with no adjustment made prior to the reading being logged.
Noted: 24.6 mm
